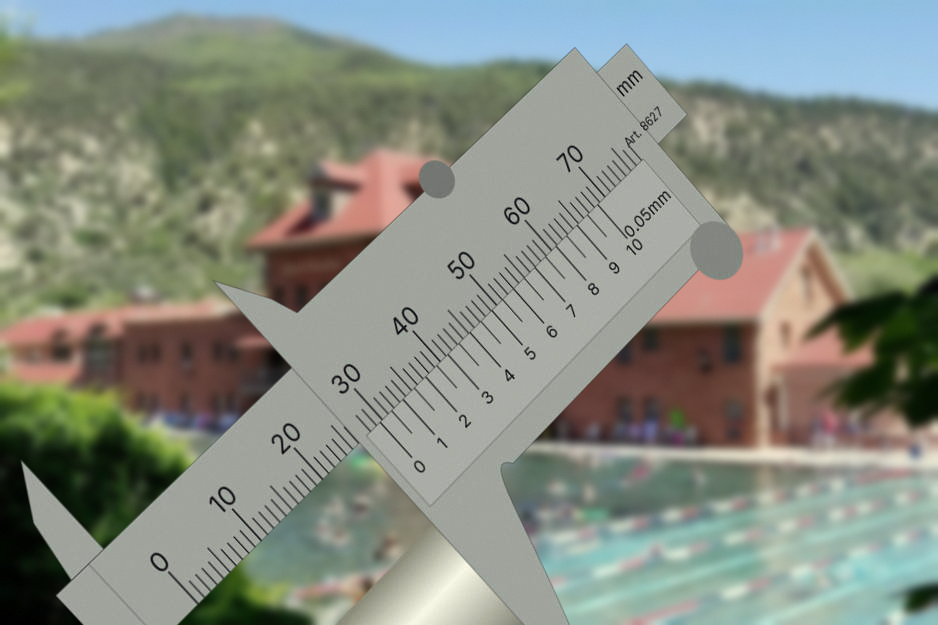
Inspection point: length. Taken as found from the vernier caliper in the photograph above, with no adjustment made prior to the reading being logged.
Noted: 29.6 mm
